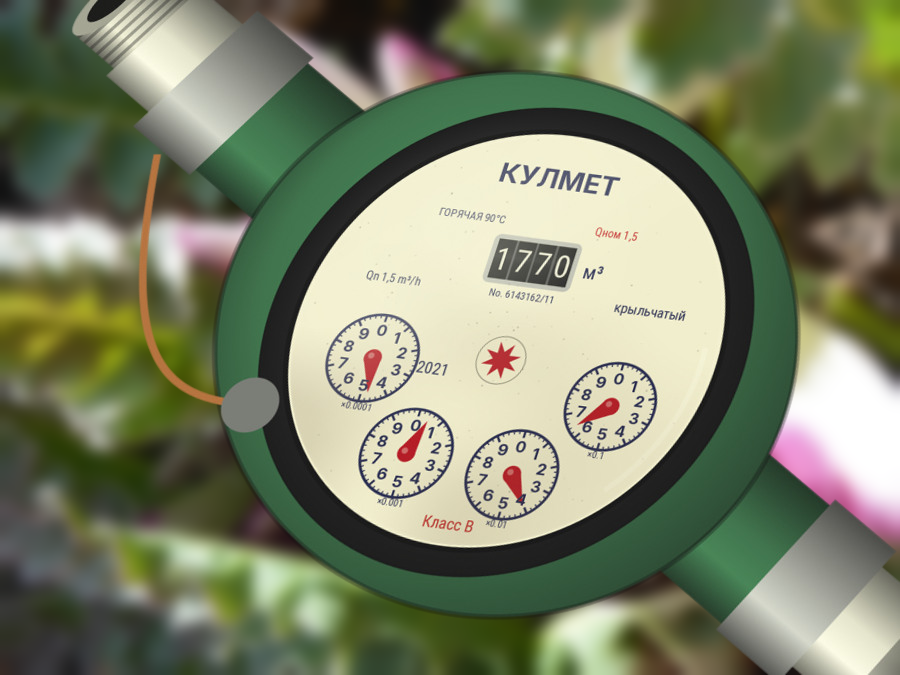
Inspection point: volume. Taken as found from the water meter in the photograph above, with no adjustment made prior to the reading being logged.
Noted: 1770.6404 m³
